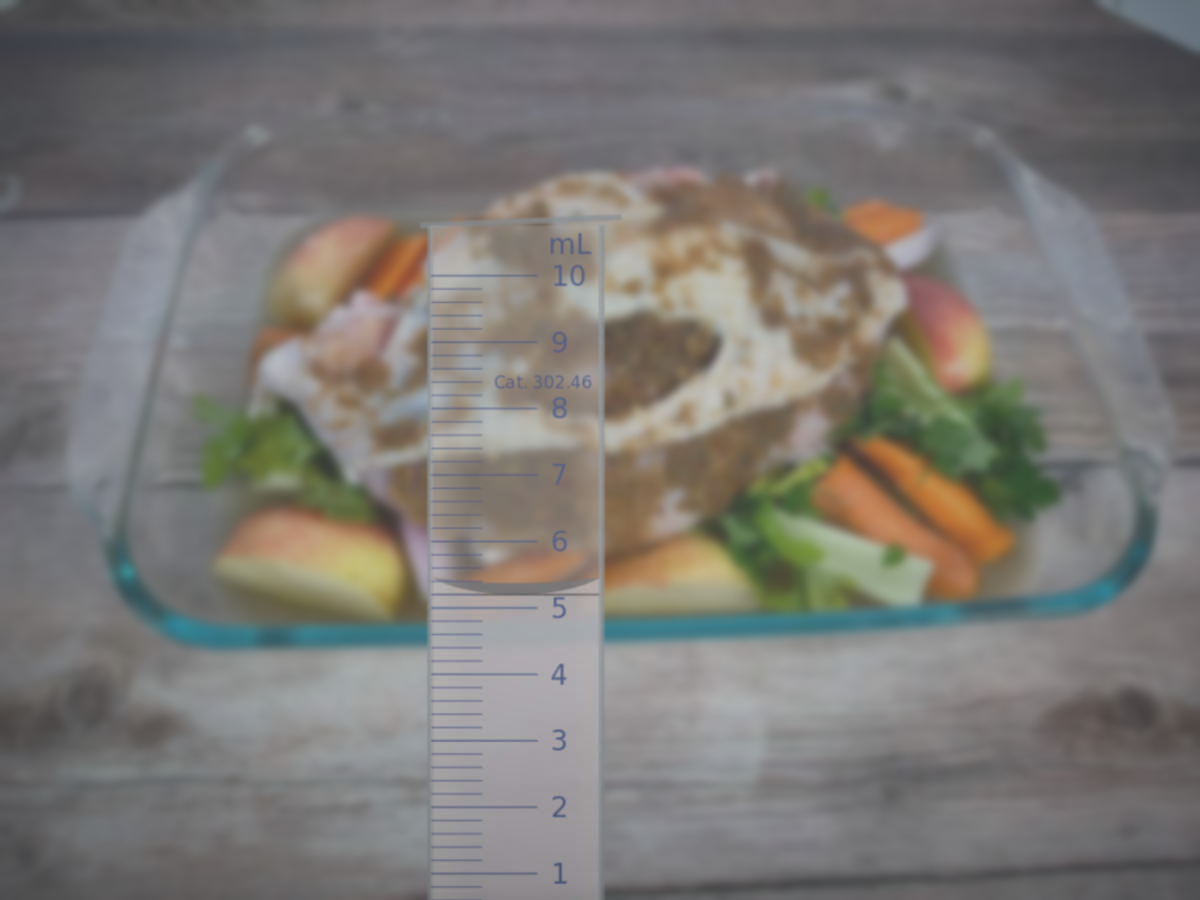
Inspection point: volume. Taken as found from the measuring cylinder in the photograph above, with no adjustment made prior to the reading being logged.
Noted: 5.2 mL
